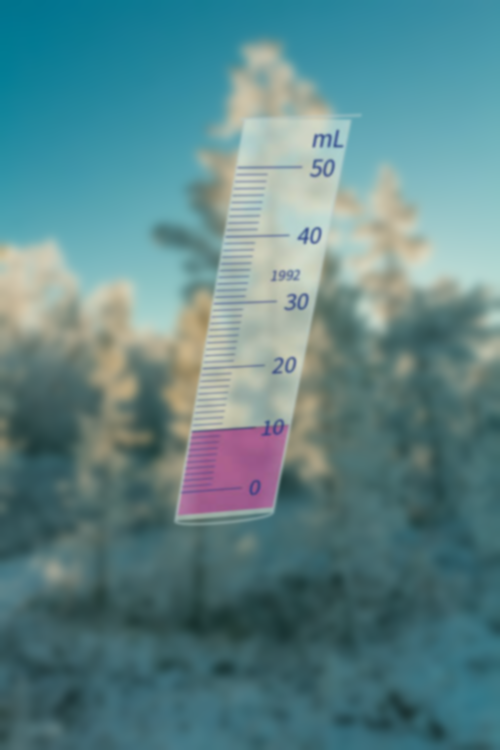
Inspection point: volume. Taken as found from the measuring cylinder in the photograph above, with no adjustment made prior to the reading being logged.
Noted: 10 mL
